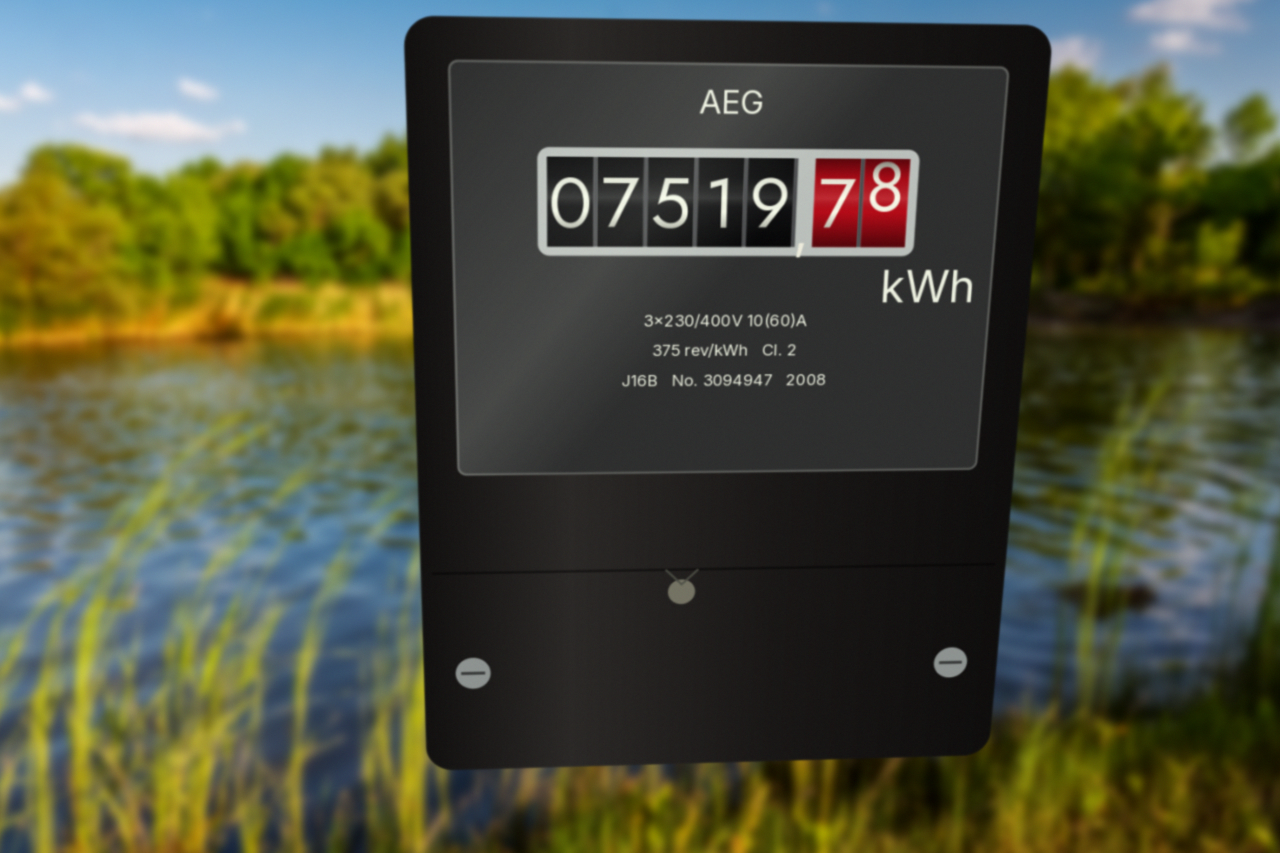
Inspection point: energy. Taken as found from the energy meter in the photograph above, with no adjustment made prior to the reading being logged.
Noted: 7519.78 kWh
